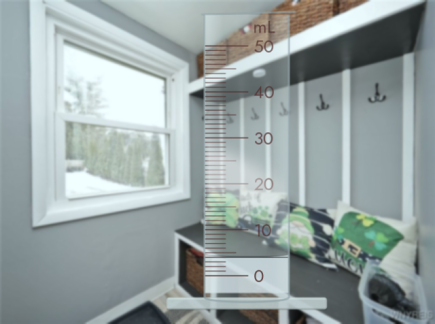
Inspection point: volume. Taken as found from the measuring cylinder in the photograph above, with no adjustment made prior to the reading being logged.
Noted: 4 mL
